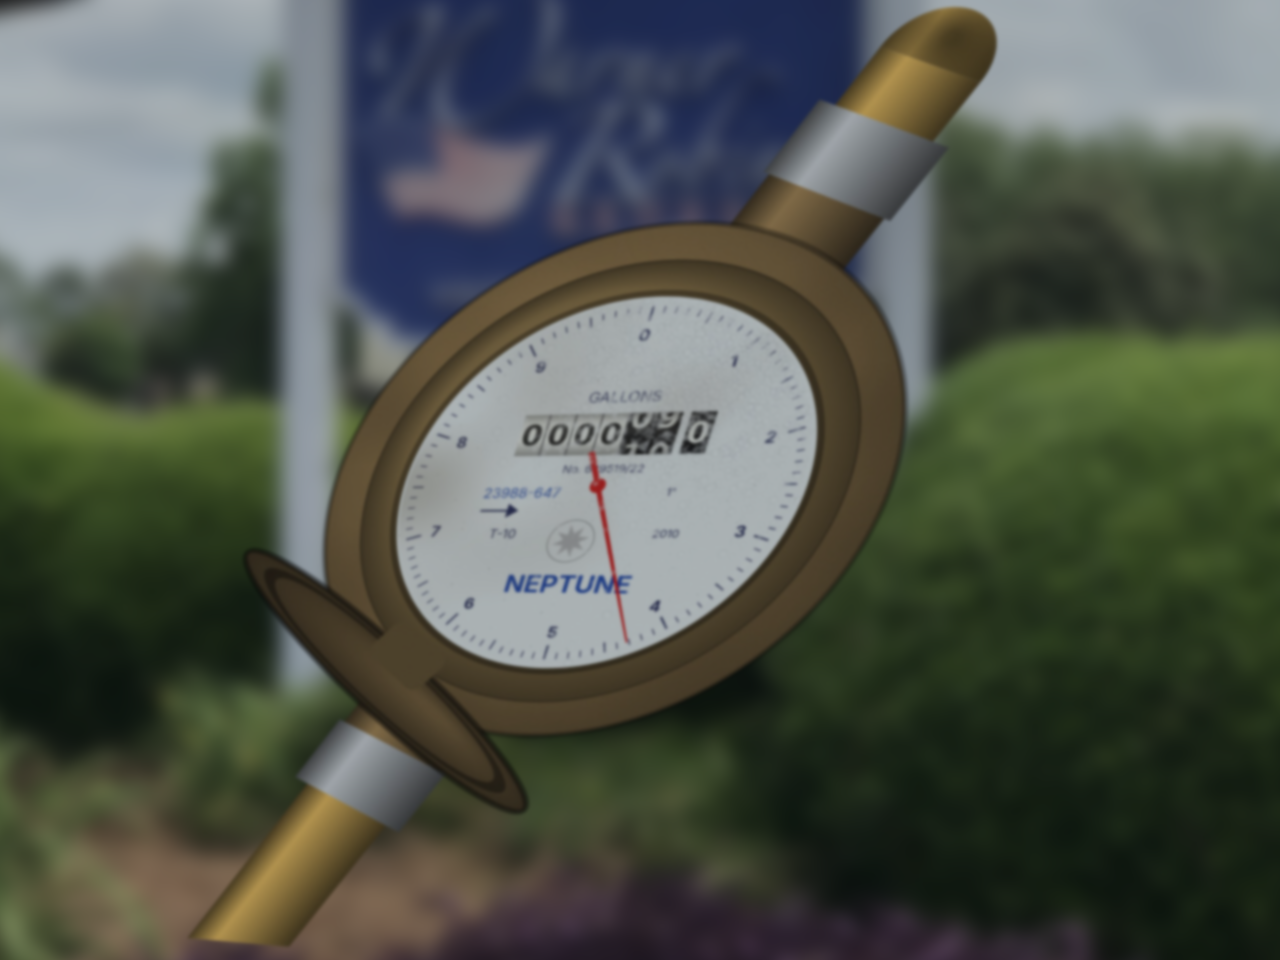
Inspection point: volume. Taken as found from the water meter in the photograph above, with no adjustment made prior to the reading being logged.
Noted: 94.3 gal
